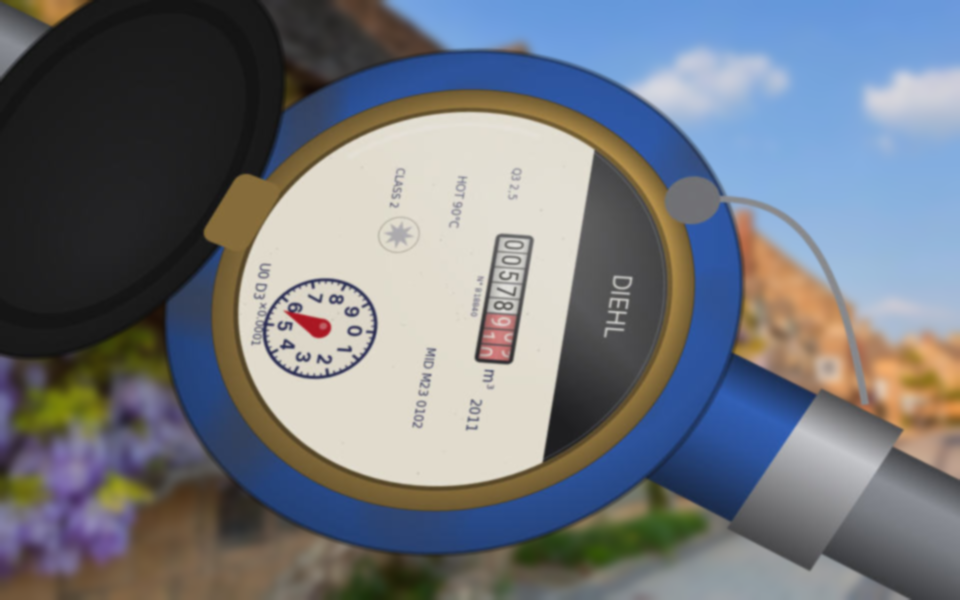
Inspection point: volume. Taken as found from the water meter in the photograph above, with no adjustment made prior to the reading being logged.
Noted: 578.9095 m³
